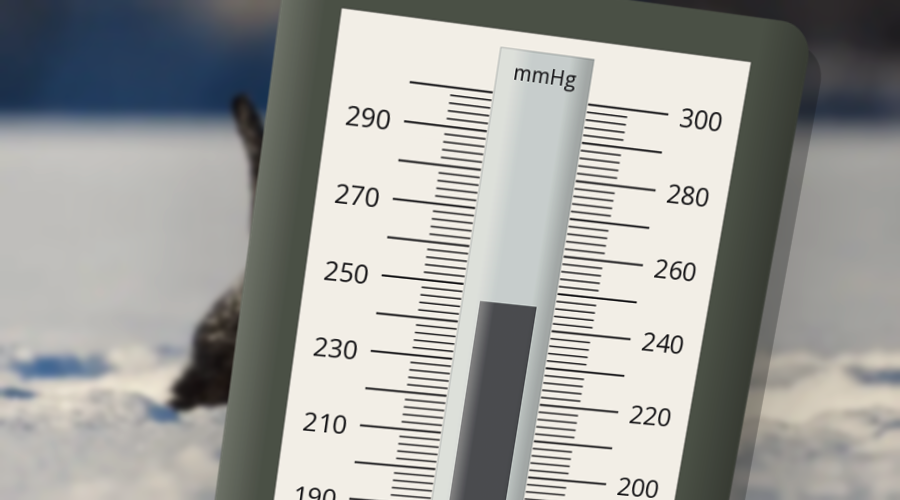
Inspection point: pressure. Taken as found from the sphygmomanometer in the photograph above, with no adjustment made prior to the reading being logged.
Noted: 246 mmHg
